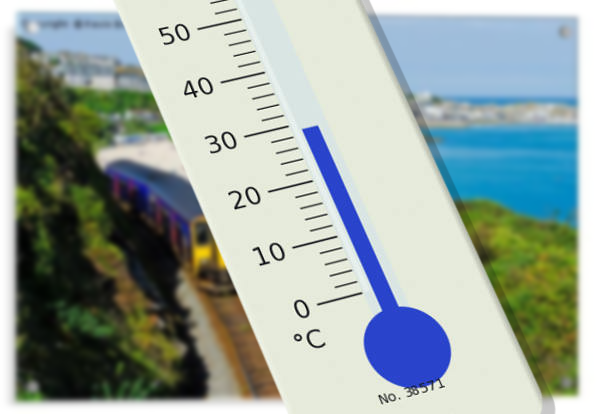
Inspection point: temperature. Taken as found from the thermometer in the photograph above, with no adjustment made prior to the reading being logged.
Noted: 29 °C
